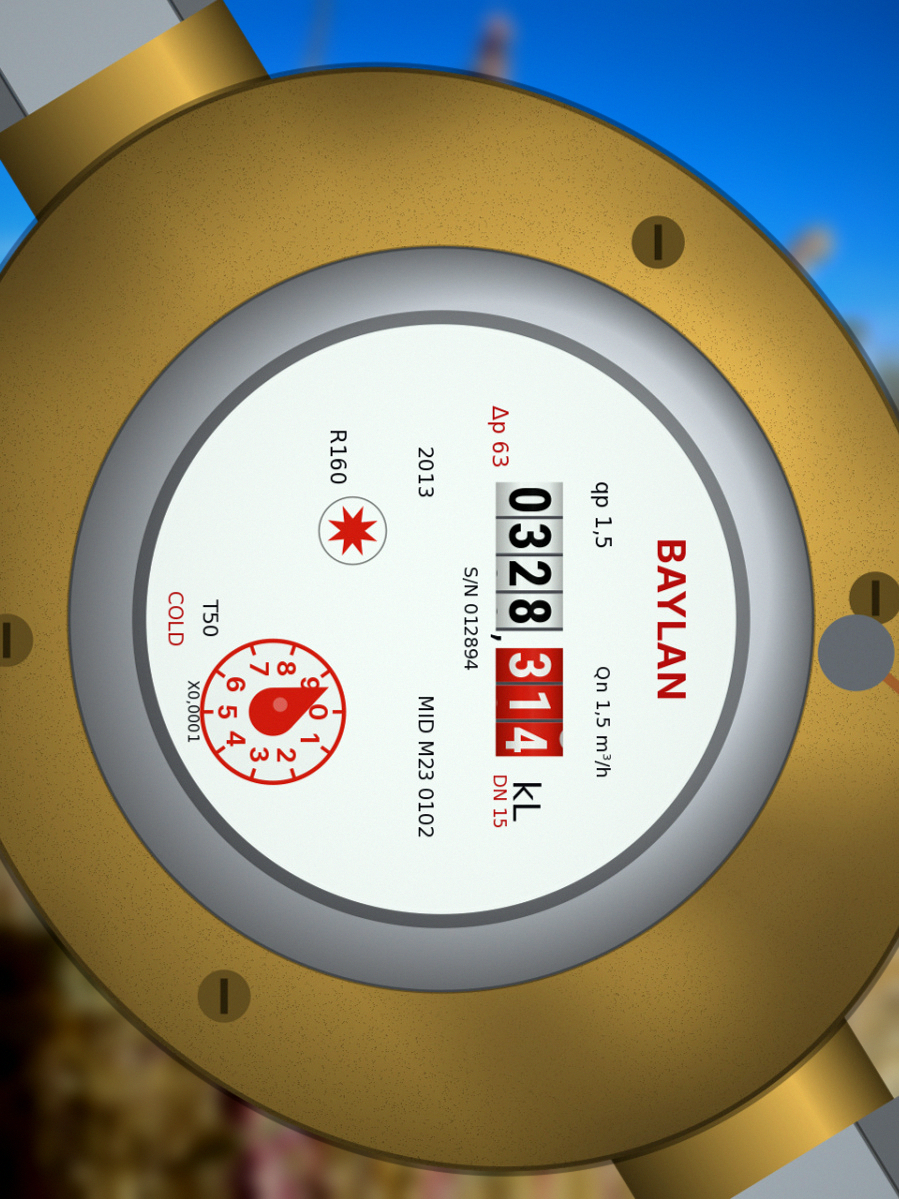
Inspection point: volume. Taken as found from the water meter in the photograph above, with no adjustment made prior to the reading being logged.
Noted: 328.3139 kL
